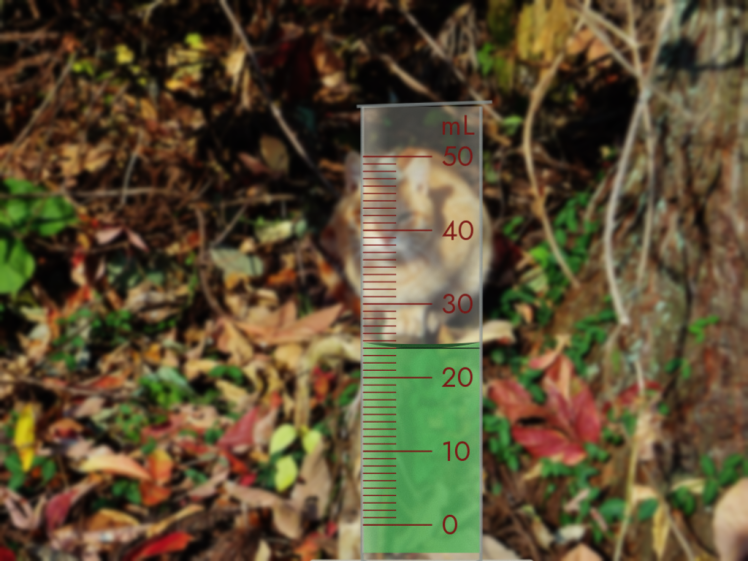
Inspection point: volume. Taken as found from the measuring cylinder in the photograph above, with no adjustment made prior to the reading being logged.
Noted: 24 mL
